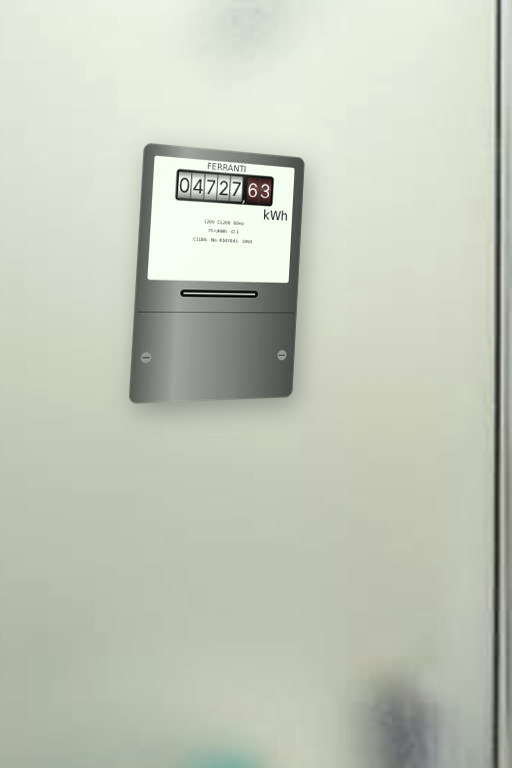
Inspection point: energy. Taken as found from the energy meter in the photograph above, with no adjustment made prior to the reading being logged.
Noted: 4727.63 kWh
